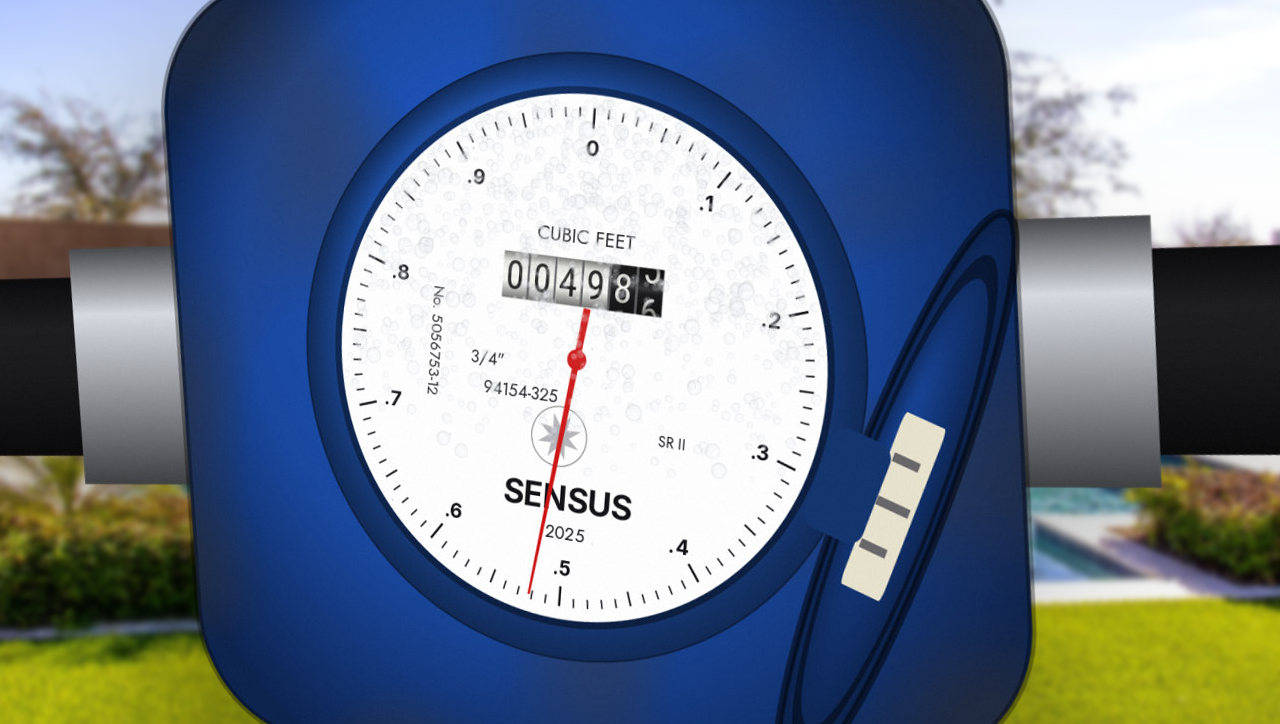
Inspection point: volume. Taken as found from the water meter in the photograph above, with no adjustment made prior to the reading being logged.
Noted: 4985.52 ft³
